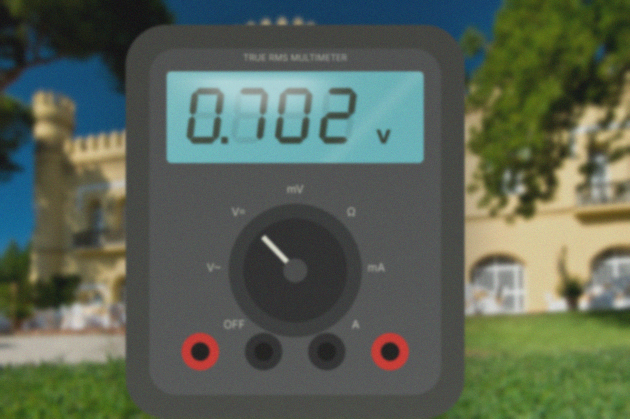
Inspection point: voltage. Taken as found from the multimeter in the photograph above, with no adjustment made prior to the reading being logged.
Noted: 0.702 V
